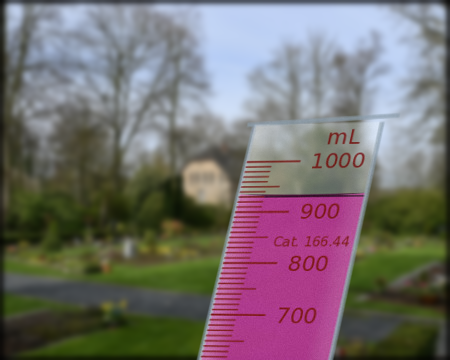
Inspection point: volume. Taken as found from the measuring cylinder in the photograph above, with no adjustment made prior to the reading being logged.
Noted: 930 mL
